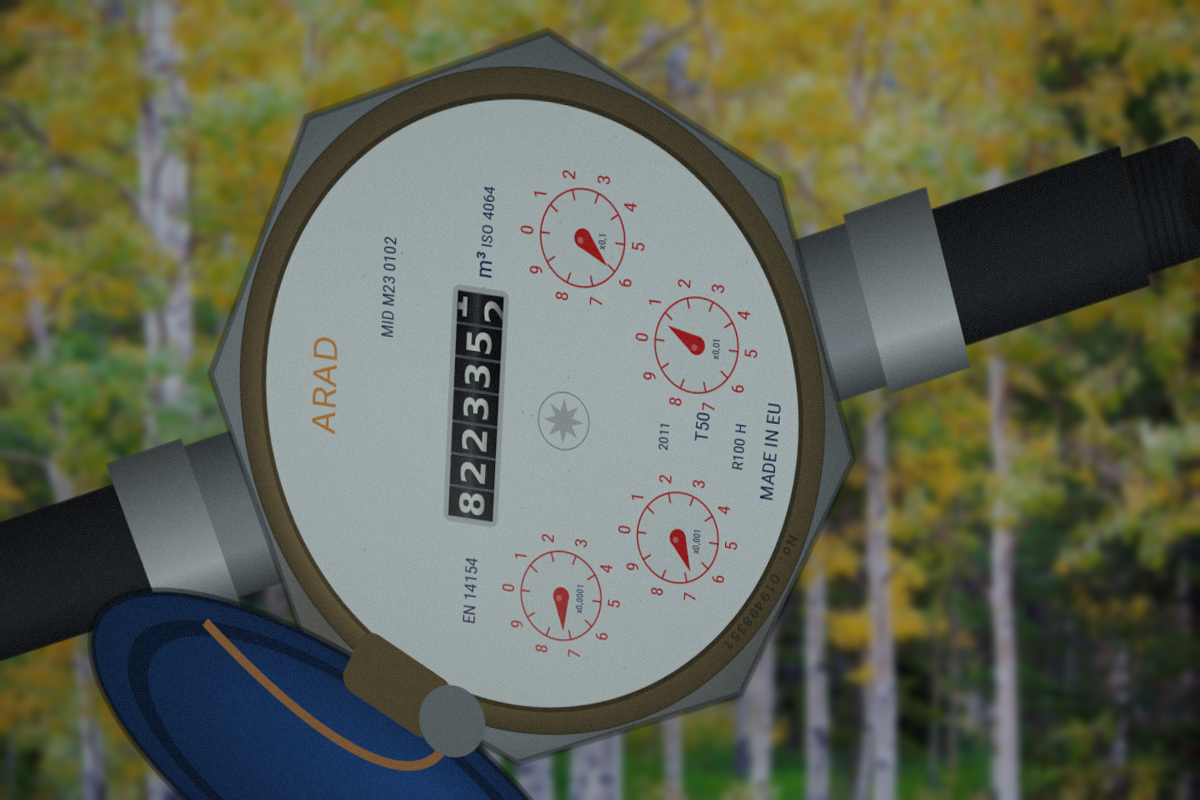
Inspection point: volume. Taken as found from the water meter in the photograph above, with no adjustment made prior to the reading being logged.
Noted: 8223351.6067 m³
